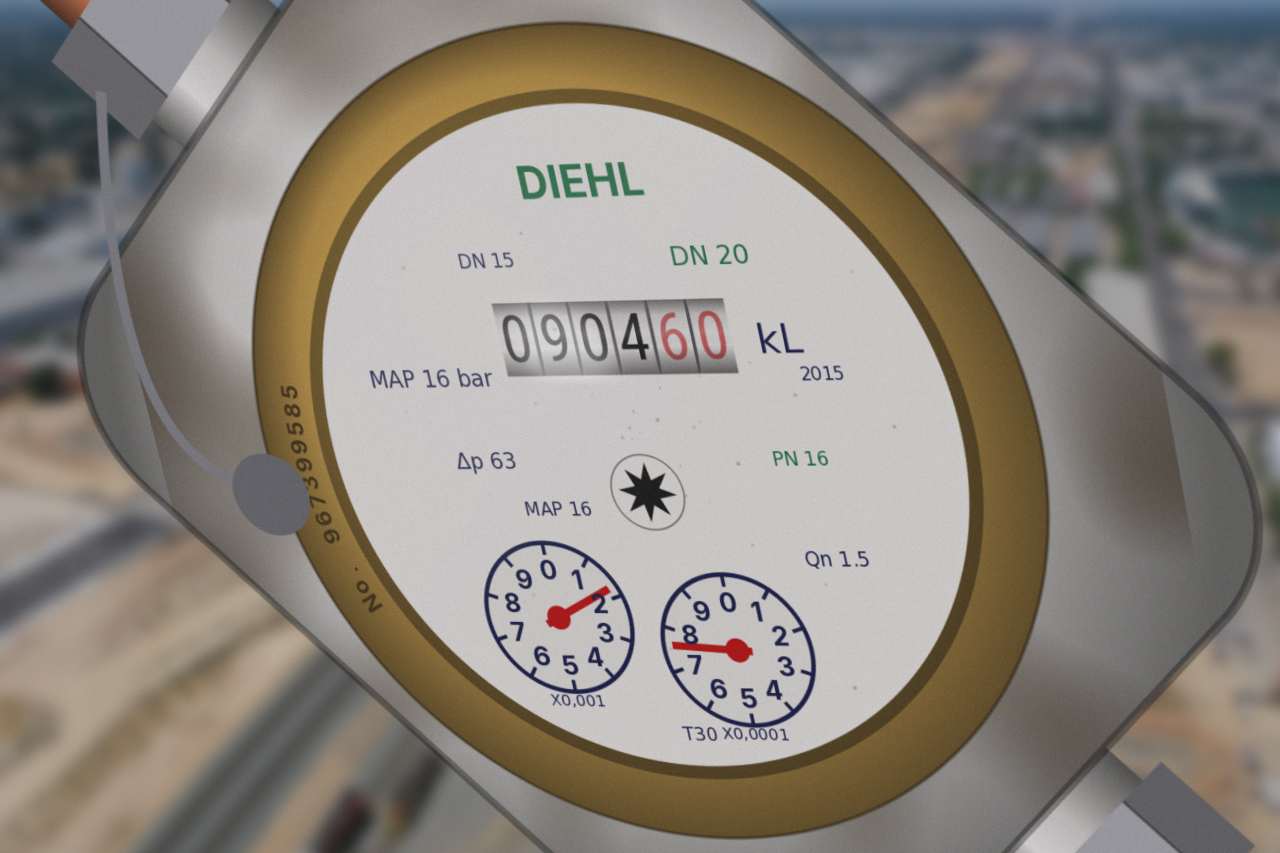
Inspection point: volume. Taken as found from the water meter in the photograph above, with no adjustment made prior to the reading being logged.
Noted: 904.6017 kL
